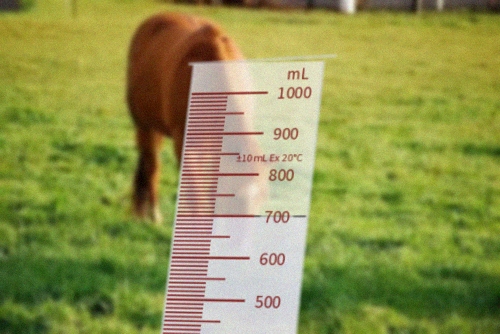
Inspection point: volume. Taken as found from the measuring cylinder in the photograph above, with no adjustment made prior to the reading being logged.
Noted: 700 mL
